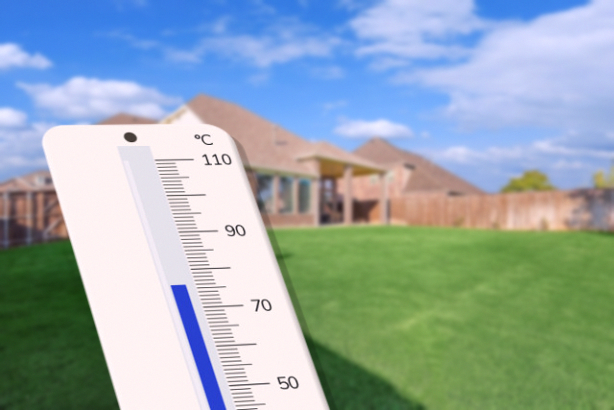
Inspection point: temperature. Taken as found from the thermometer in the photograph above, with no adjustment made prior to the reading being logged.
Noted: 76 °C
